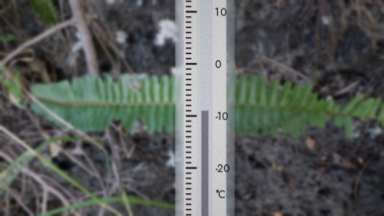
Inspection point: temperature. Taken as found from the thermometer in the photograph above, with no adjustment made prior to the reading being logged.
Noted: -9 °C
